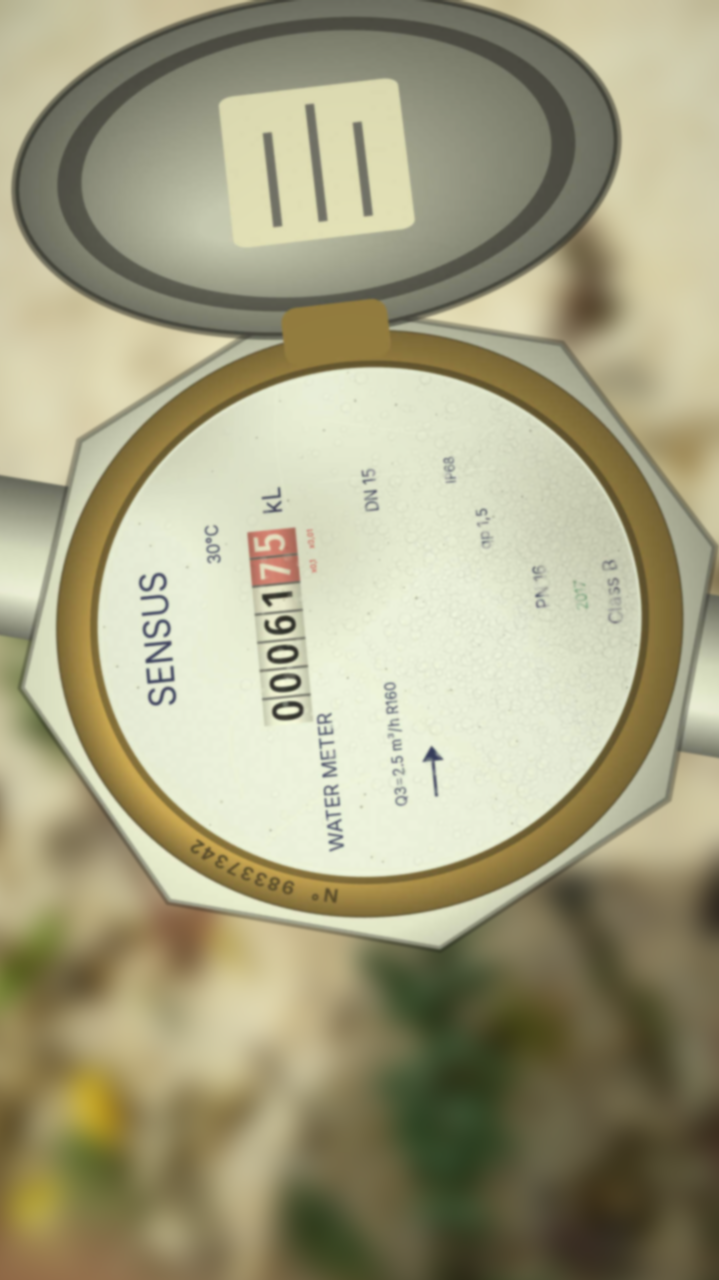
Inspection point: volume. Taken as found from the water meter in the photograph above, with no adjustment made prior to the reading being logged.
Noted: 61.75 kL
